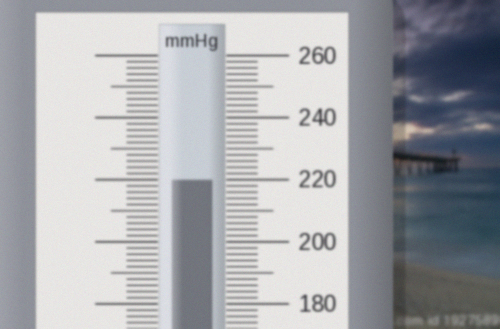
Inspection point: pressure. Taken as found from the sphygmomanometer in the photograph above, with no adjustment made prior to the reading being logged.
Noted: 220 mmHg
